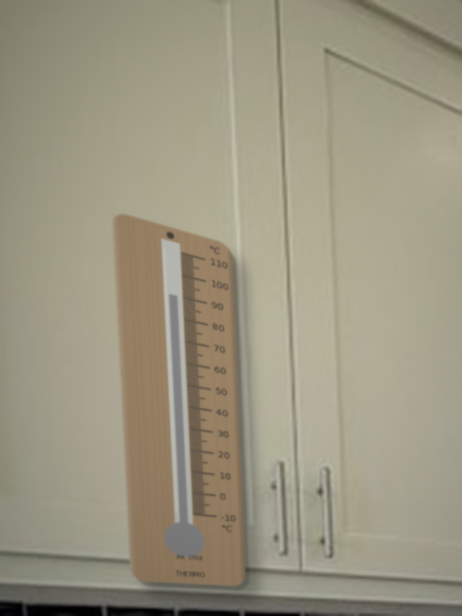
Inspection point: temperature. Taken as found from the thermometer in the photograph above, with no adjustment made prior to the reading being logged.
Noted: 90 °C
